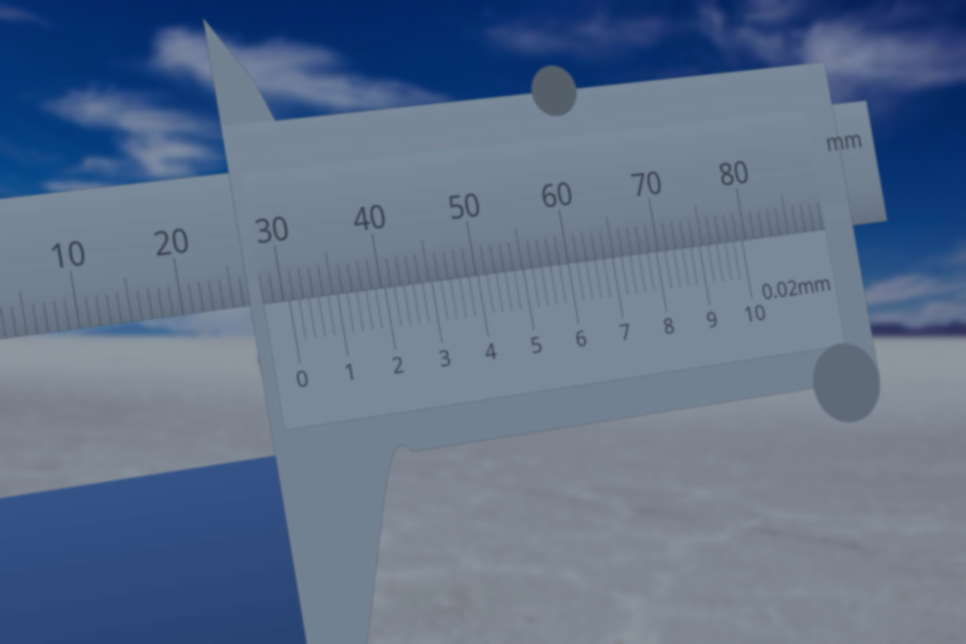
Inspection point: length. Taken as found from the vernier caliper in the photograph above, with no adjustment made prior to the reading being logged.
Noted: 30.6 mm
